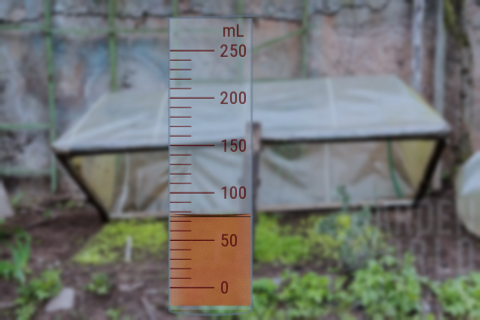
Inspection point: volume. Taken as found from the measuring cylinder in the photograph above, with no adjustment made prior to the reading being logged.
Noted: 75 mL
